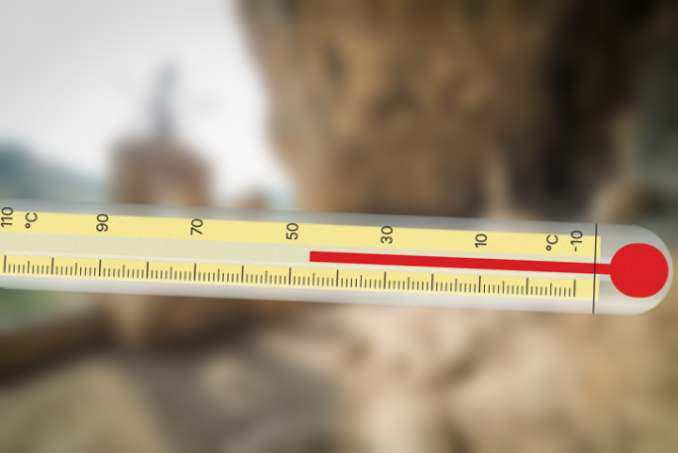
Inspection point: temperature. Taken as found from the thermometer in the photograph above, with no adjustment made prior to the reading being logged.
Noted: 46 °C
